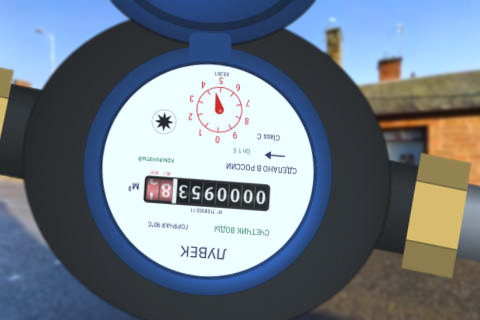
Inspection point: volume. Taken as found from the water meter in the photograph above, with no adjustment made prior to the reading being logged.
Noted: 953.814 m³
